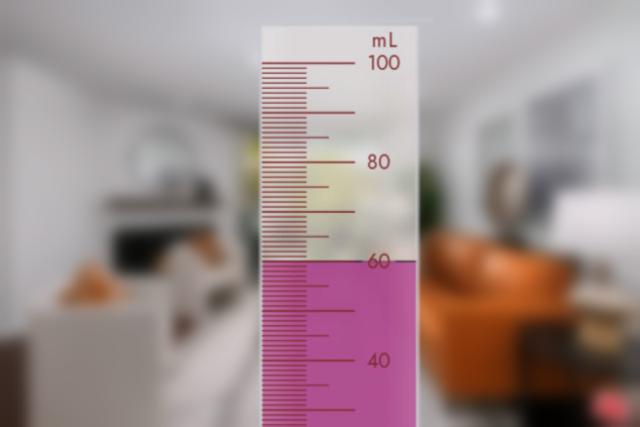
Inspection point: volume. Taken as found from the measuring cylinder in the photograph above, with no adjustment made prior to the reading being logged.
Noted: 60 mL
